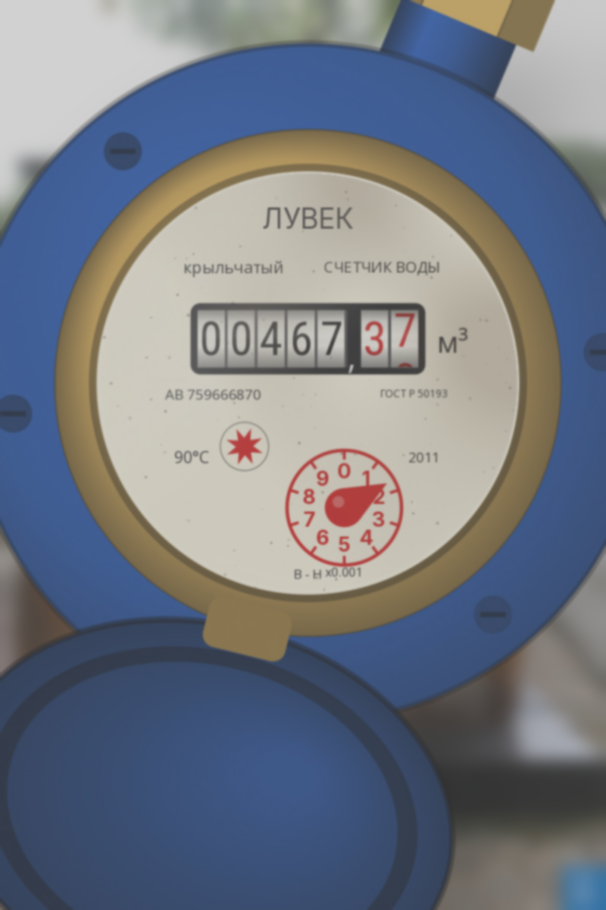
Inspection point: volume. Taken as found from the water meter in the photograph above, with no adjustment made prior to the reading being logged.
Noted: 467.371 m³
